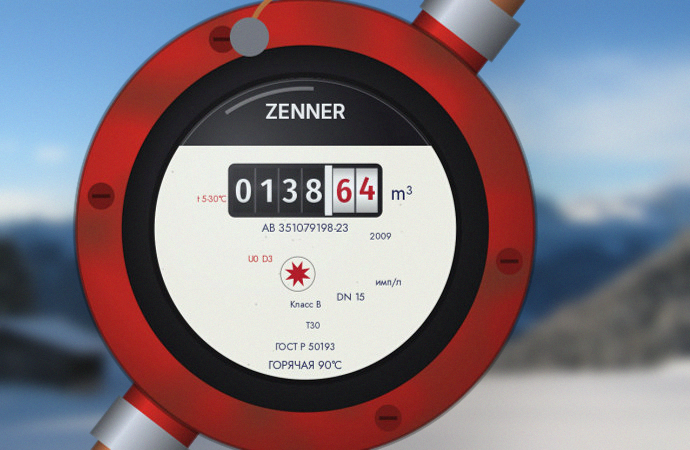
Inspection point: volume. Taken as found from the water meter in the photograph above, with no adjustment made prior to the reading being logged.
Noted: 138.64 m³
